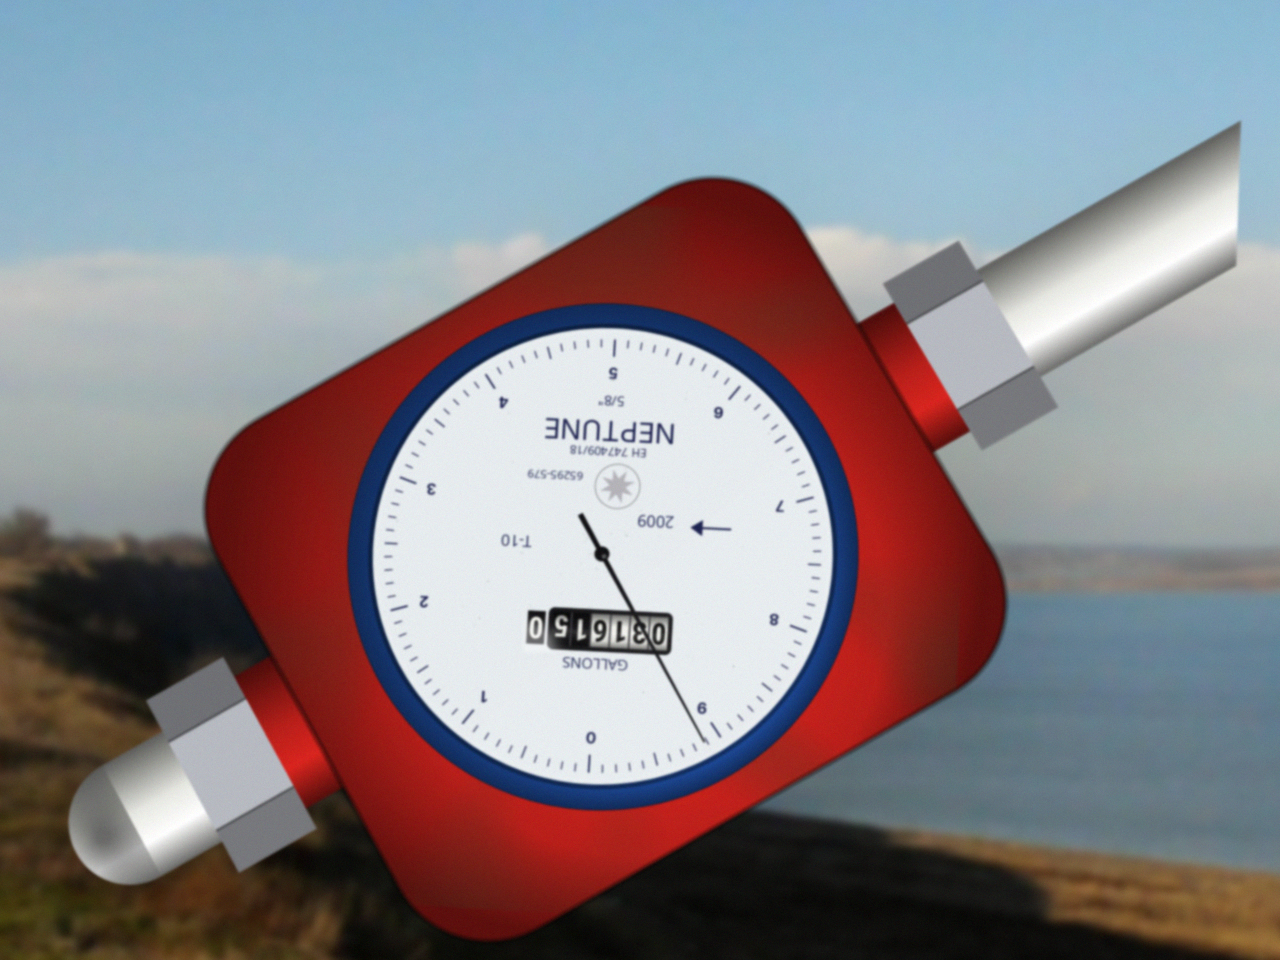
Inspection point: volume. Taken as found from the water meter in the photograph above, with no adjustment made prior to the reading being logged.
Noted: 316149.1 gal
